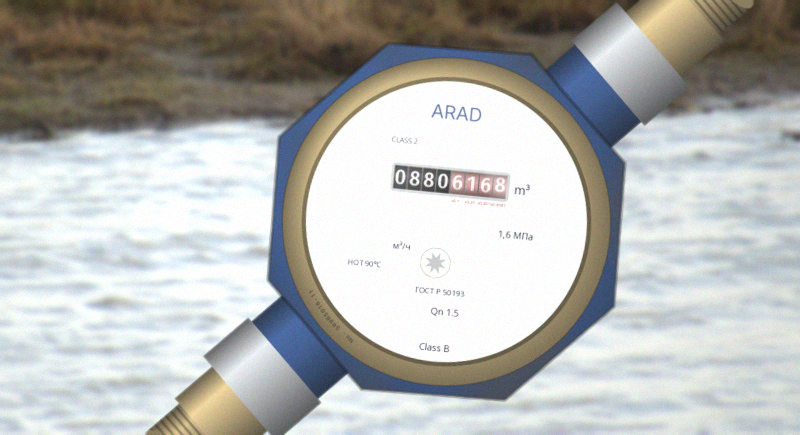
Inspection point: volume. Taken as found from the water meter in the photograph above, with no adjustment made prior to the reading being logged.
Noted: 880.6168 m³
